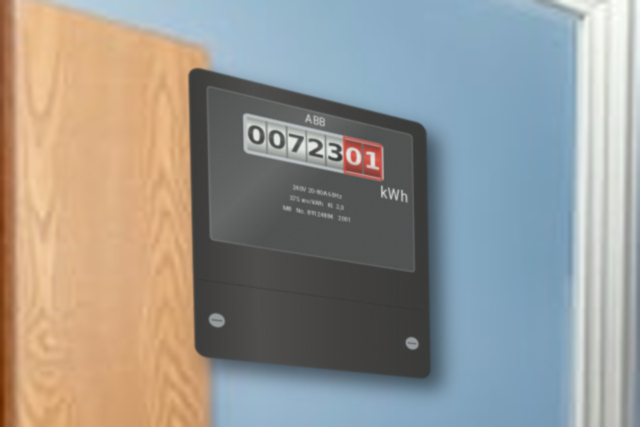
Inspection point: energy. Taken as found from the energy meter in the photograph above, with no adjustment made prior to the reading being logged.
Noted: 723.01 kWh
